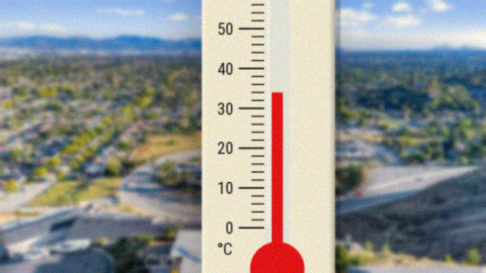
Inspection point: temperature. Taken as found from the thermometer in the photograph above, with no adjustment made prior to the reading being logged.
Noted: 34 °C
